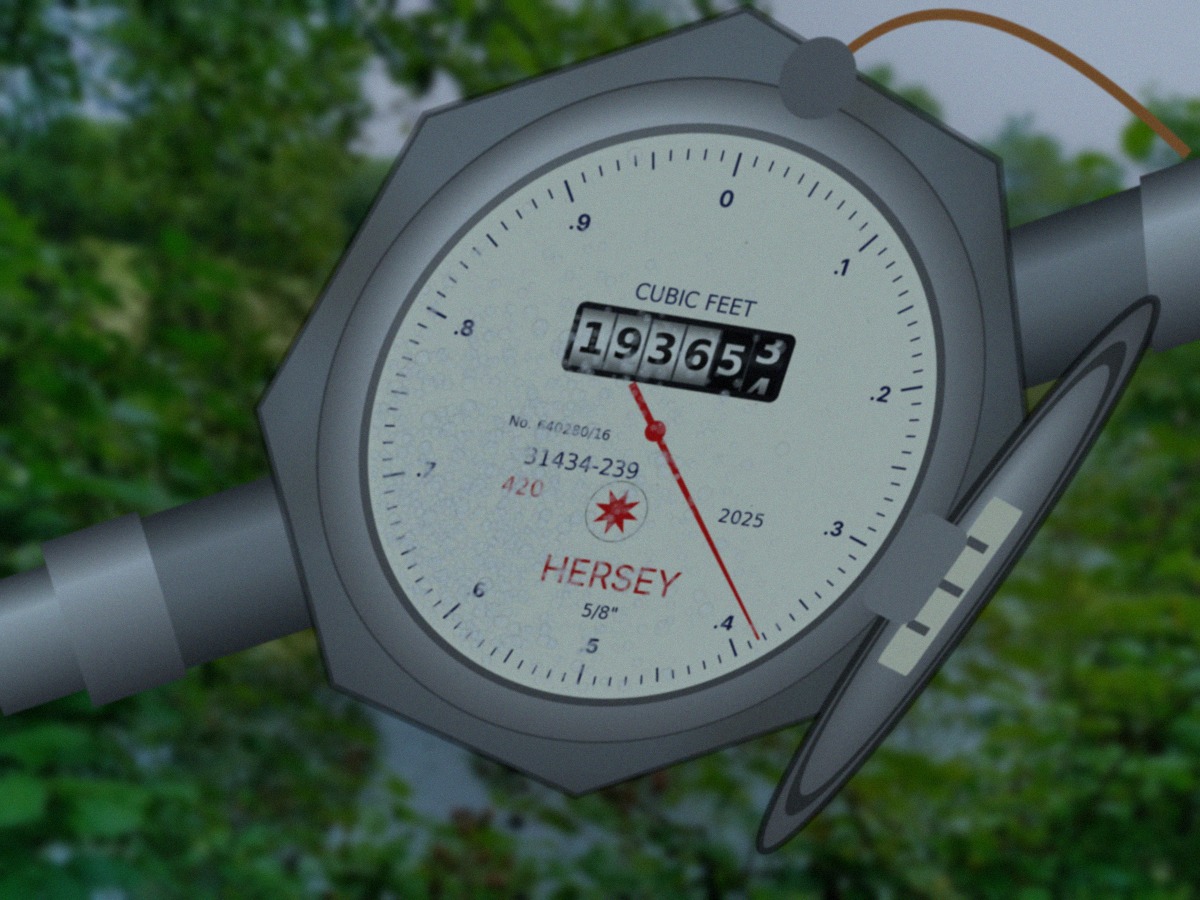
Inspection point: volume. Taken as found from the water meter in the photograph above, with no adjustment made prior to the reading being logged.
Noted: 193653.38 ft³
